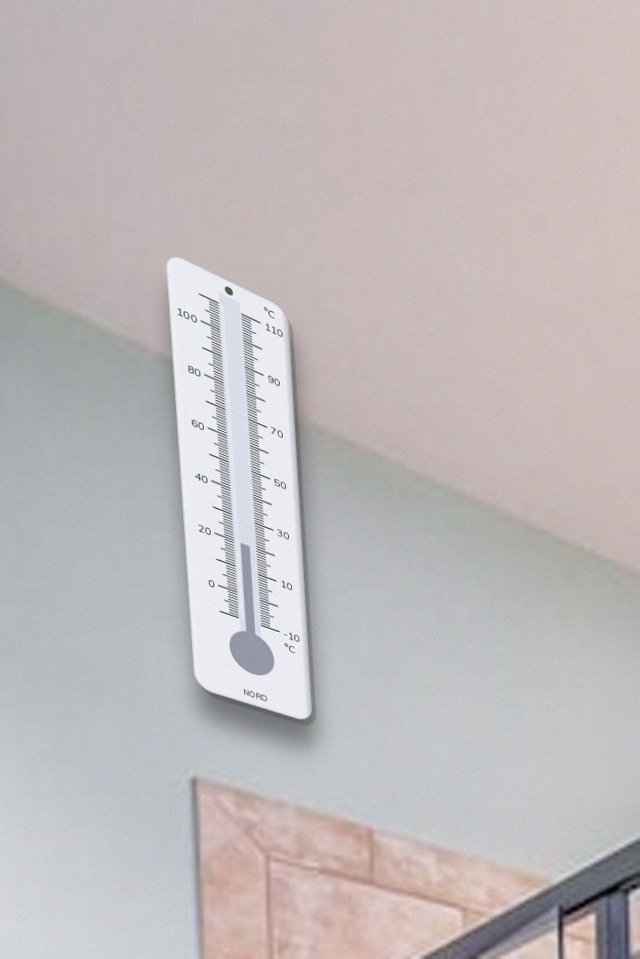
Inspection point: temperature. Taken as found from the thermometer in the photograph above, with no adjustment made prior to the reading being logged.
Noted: 20 °C
